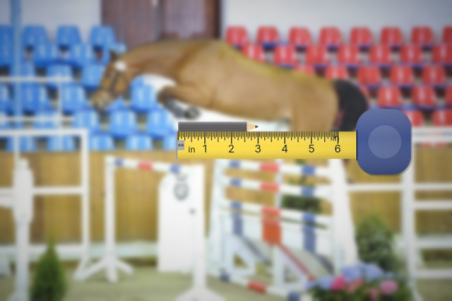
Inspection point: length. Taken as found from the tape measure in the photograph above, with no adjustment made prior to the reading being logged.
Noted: 3 in
